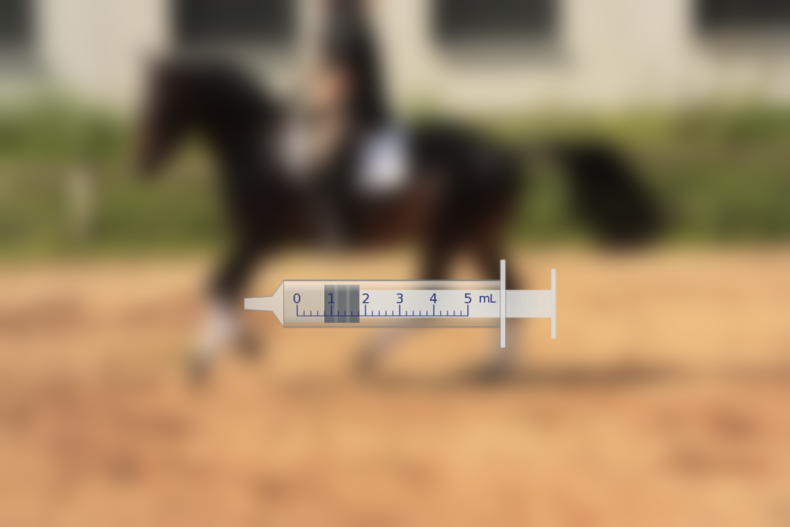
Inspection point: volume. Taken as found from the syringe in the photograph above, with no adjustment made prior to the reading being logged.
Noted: 0.8 mL
